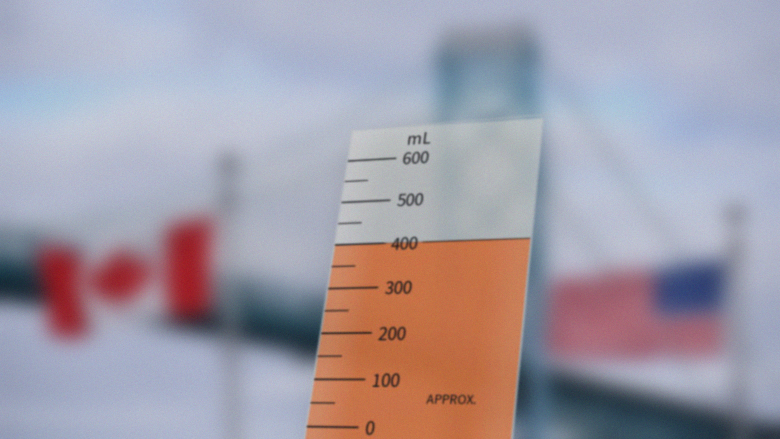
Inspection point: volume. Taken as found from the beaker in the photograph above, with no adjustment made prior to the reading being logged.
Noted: 400 mL
